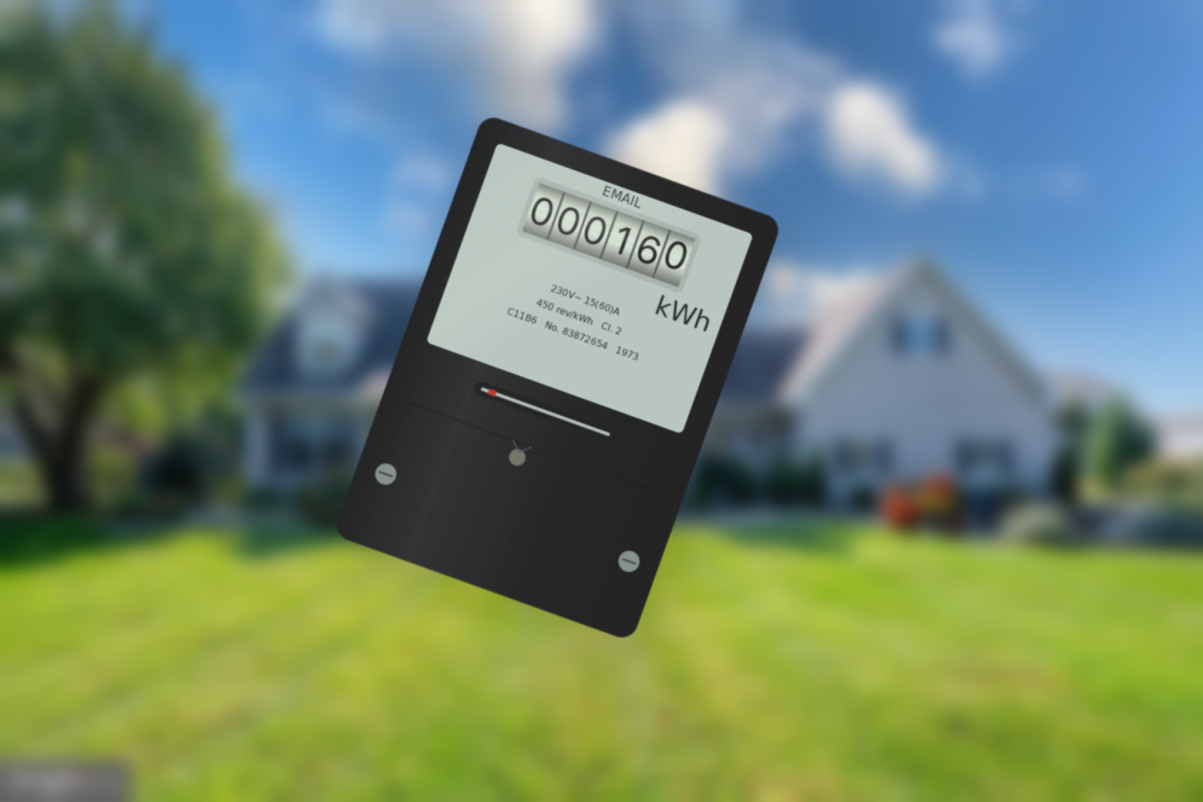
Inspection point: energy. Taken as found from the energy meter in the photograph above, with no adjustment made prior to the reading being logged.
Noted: 160 kWh
